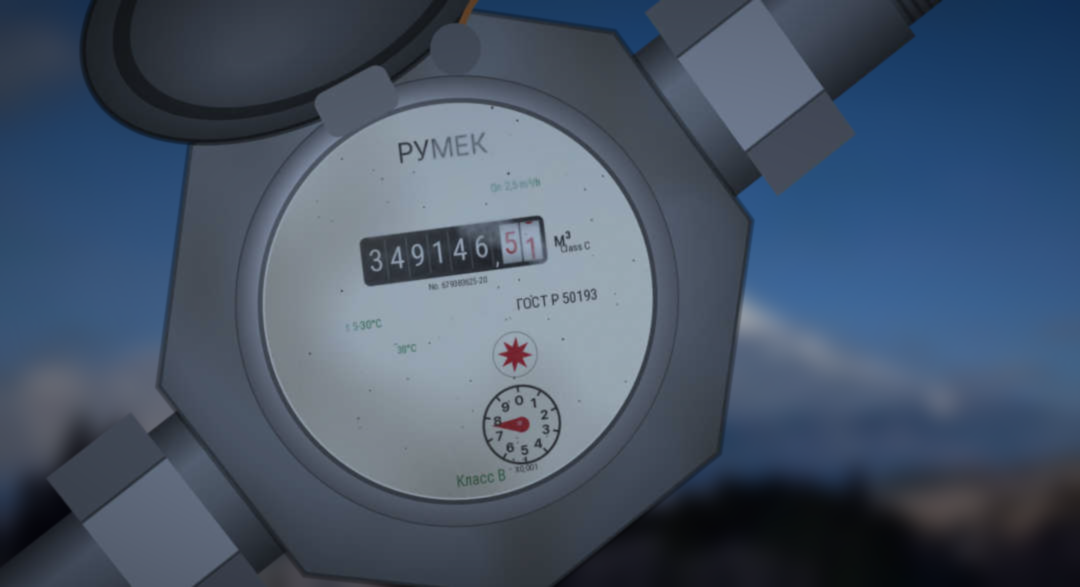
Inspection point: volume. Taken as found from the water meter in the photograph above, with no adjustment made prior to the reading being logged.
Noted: 349146.507 m³
